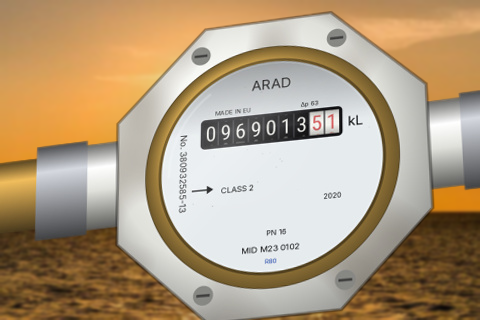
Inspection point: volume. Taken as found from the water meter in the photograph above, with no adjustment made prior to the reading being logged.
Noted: 969013.51 kL
